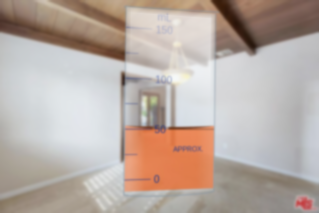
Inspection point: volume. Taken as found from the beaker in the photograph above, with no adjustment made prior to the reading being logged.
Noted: 50 mL
